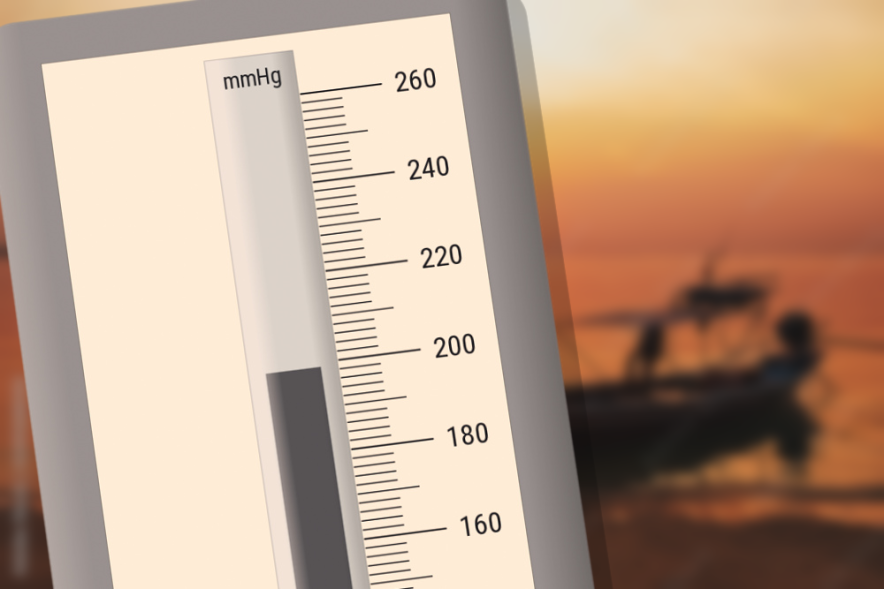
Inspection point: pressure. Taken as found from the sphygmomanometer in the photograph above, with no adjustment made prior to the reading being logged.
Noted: 199 mmHg
